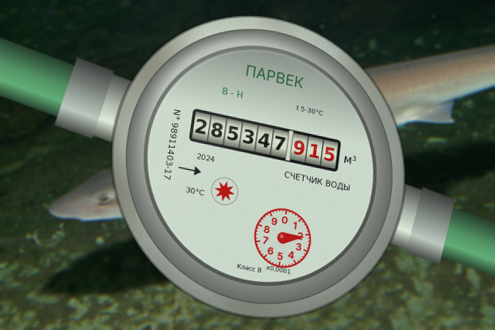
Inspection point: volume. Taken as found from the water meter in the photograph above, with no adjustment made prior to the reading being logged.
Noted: 285347.9152 m³
